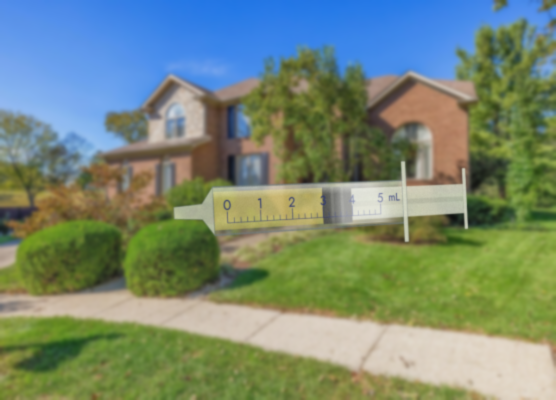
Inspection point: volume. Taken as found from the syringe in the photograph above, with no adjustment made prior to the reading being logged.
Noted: 3 mL
